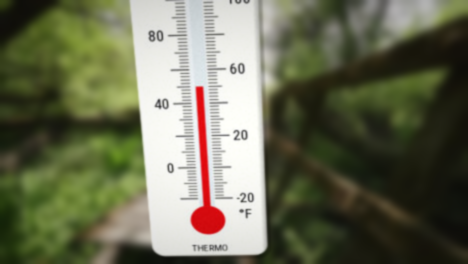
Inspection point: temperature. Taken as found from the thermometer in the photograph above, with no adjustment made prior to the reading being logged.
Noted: 50 °F
